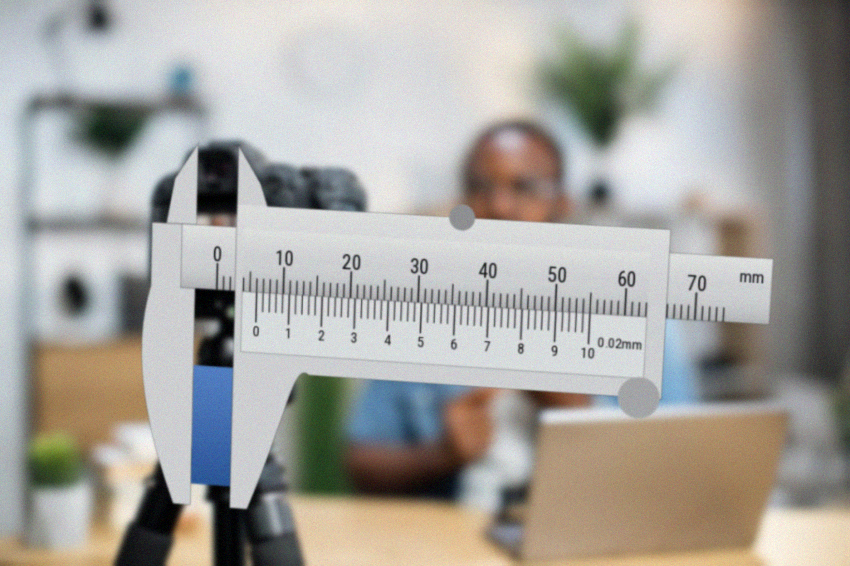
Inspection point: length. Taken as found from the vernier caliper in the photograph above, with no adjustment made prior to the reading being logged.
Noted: 6.0 mm
